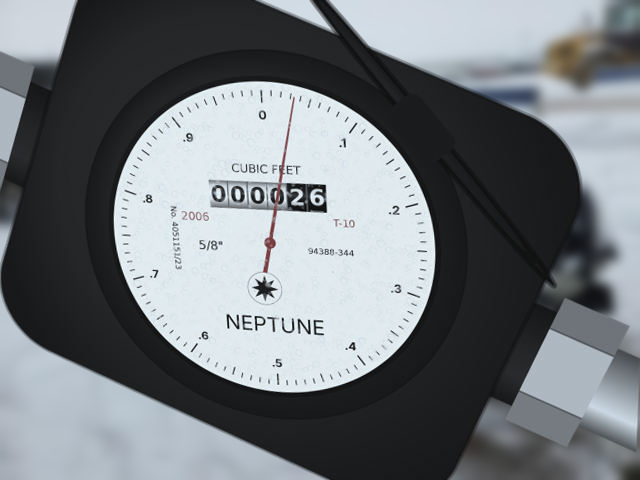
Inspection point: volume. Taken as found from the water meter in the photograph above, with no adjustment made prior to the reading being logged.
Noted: 26.03 ft³
